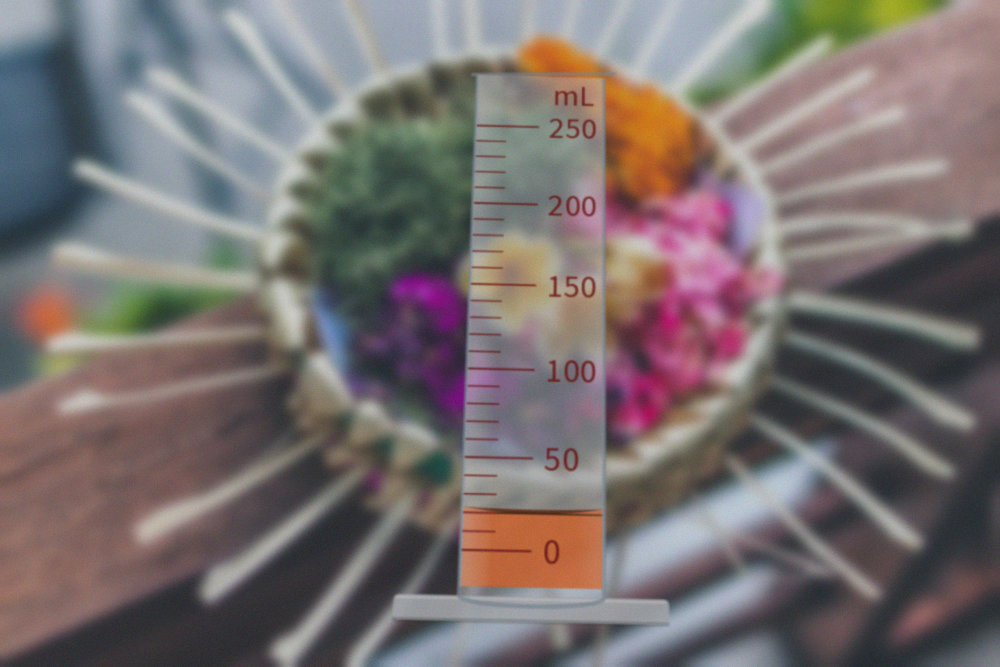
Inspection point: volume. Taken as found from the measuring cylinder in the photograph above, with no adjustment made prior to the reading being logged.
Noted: 20 mL
